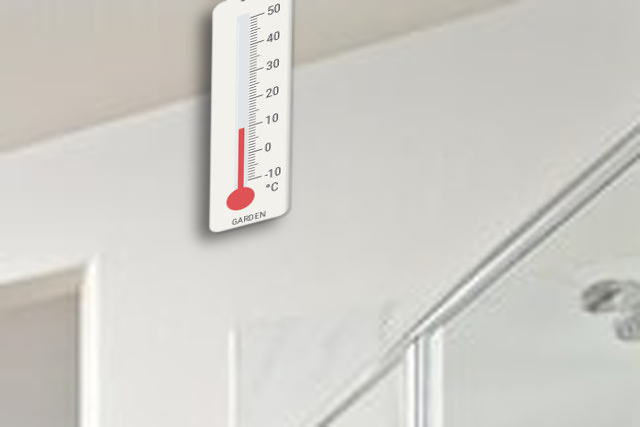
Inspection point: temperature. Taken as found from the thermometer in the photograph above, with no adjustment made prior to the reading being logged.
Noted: 10 °C
